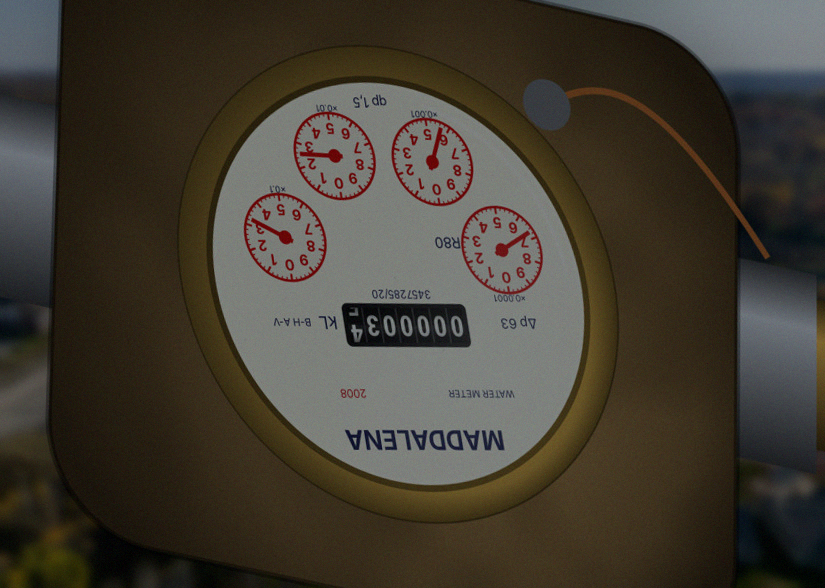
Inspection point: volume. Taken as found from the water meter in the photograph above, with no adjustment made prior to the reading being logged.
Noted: 34.3256 kL
